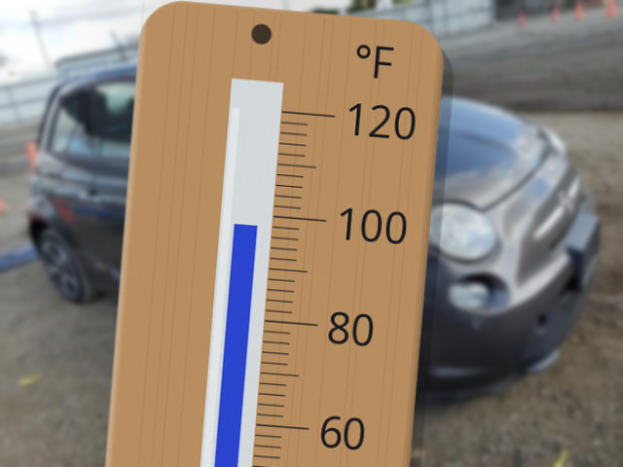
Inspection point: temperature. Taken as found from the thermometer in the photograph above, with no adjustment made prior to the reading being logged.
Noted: 98 °F
